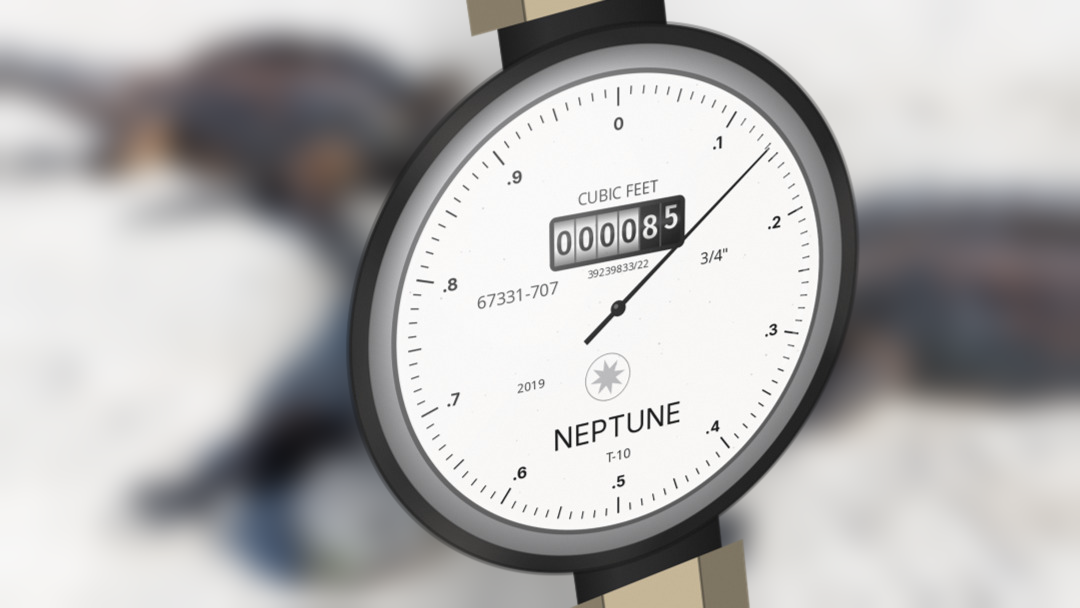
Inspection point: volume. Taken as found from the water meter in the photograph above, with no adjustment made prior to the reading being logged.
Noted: 85.14 ft³
